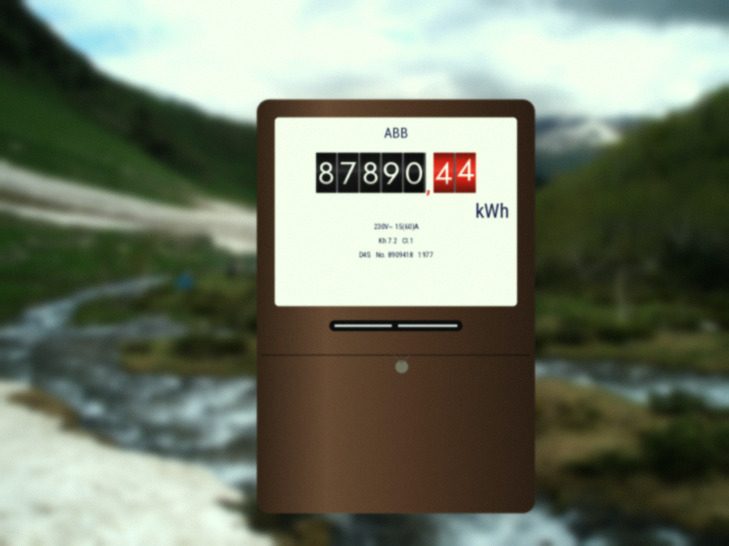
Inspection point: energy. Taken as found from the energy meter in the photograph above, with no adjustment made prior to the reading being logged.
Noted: 87890.44 kWh
